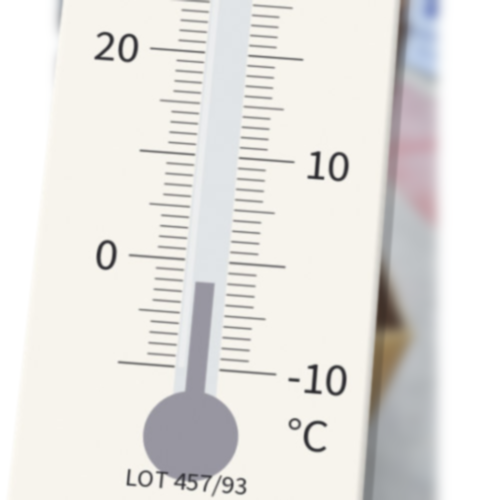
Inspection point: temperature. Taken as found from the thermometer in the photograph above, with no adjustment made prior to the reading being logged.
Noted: -2 °C
